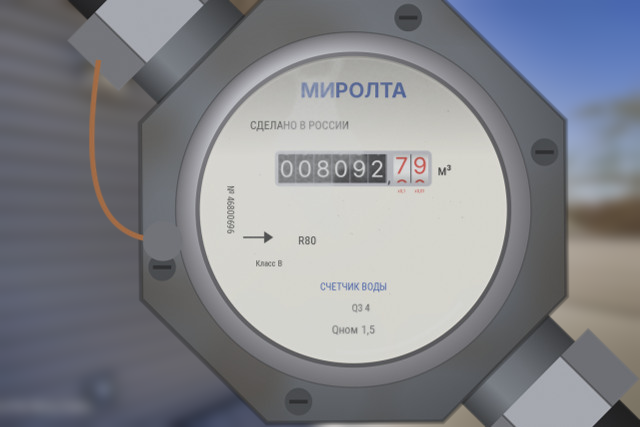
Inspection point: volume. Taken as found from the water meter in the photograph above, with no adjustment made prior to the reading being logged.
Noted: 8092.79 m³
